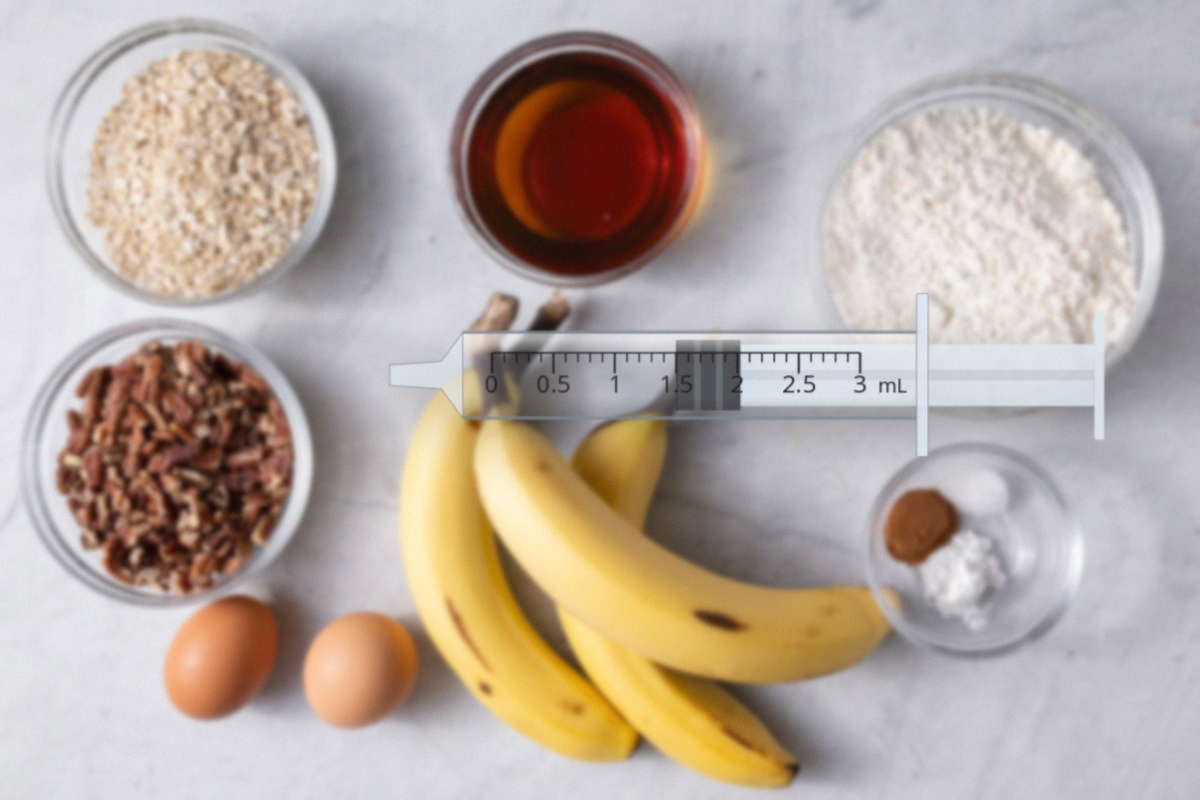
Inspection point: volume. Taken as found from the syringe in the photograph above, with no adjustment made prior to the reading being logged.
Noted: 1.5 mL
